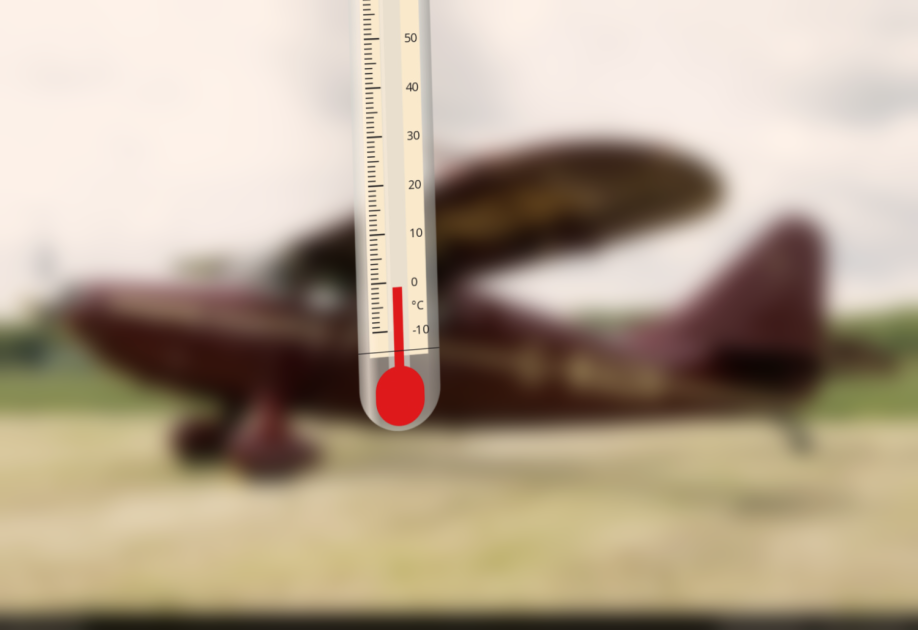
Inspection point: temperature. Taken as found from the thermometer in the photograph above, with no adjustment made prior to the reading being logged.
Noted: -1 °C
